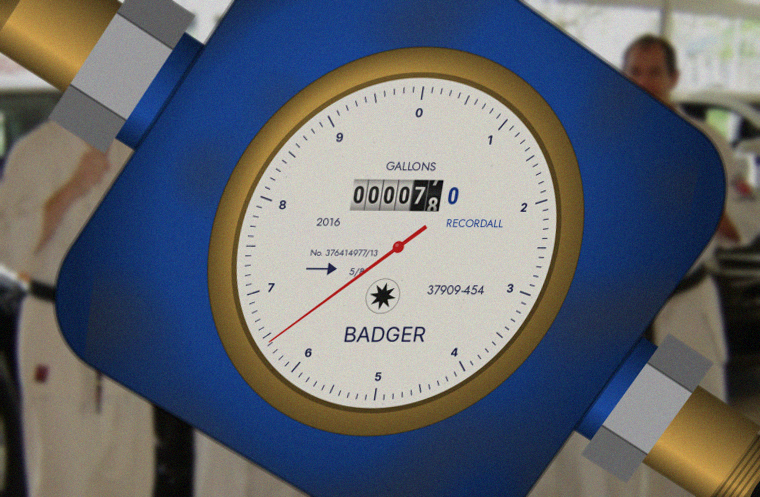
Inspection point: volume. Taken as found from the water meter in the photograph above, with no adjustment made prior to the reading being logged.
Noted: 776.4 gal
